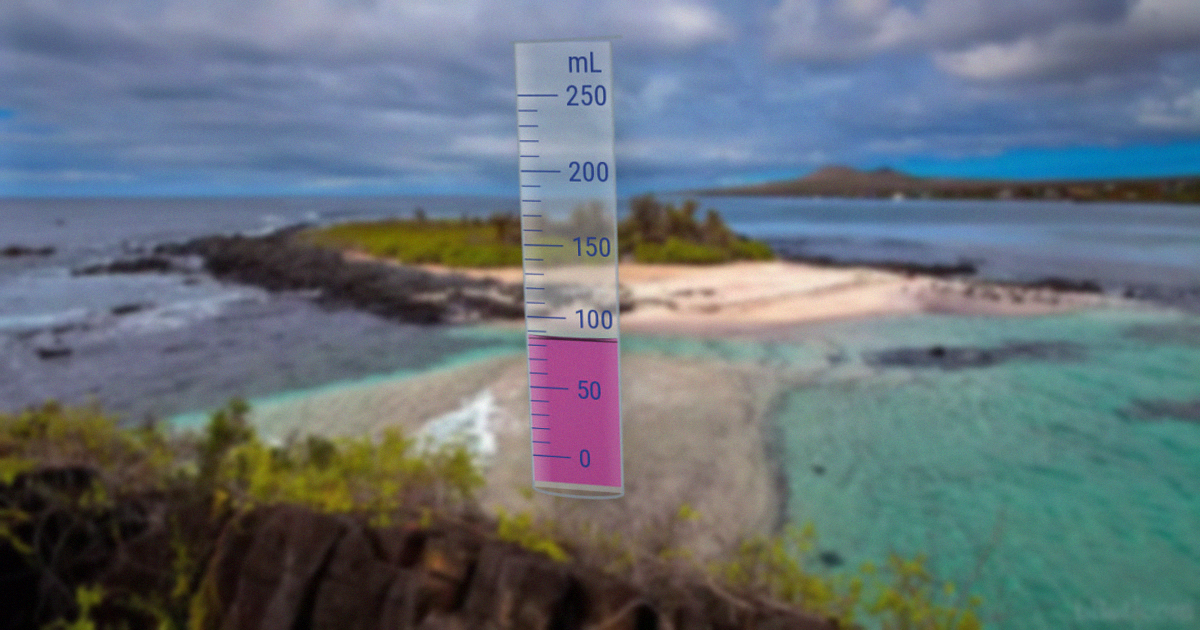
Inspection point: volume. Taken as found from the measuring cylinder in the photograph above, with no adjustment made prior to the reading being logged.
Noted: 85 mL
